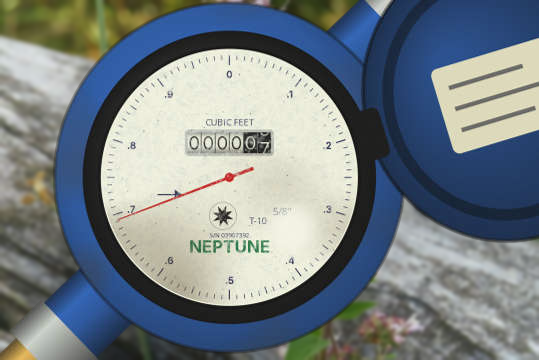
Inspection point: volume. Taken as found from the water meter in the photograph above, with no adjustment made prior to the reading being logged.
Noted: 6.69 ft³
